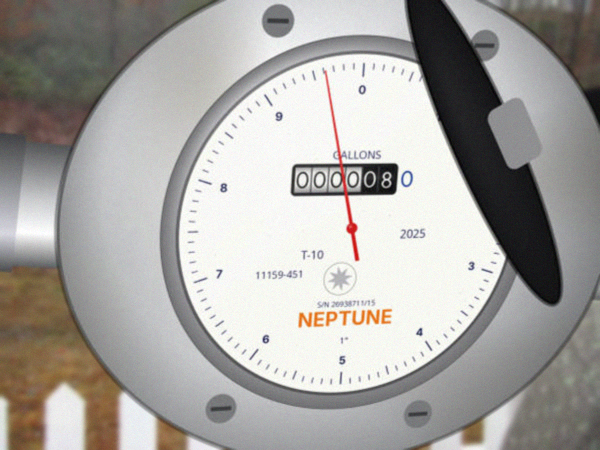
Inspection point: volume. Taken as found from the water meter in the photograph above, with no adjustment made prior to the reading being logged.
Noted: 79.6 gal
